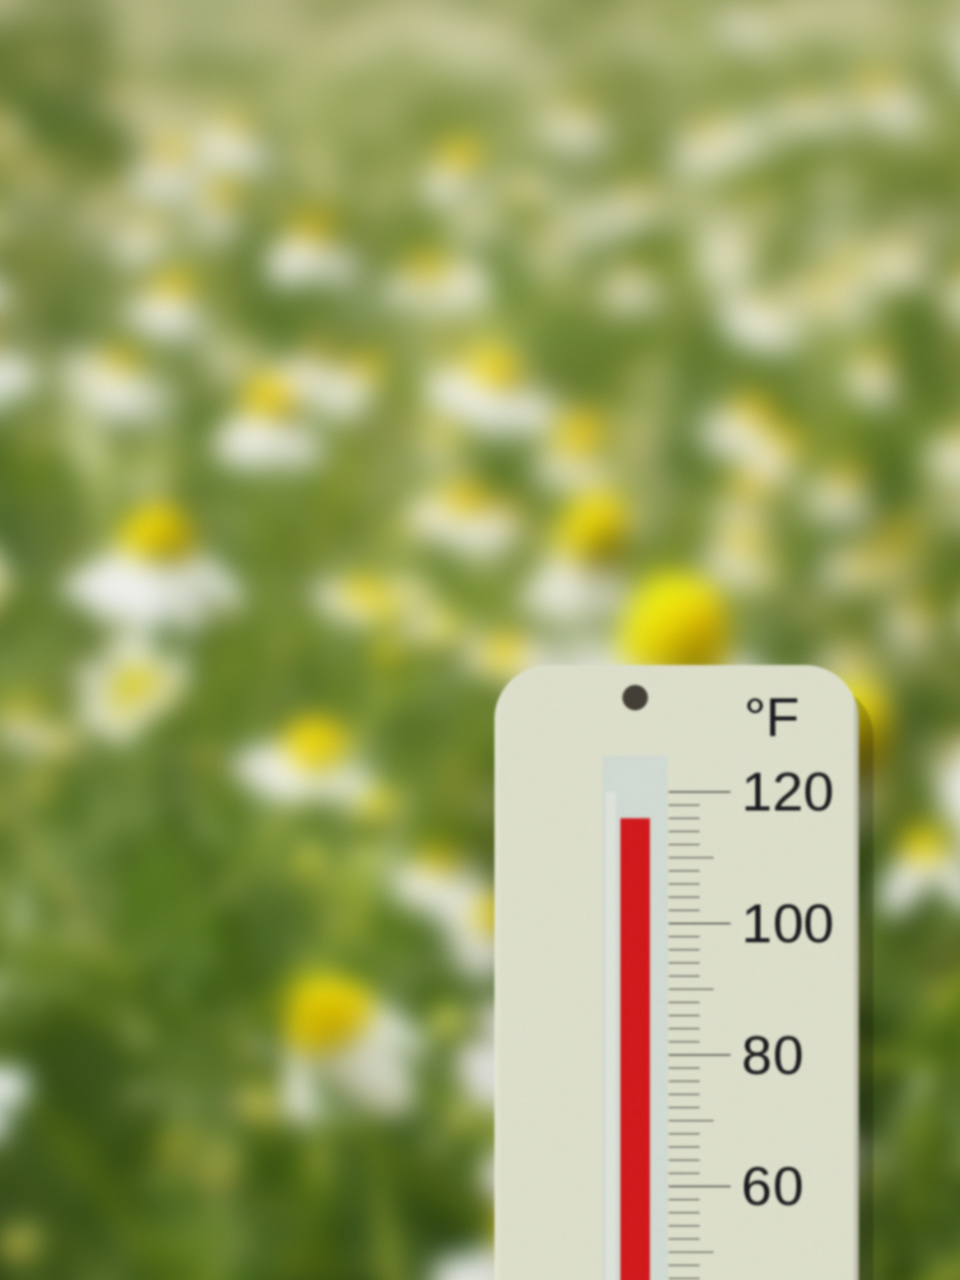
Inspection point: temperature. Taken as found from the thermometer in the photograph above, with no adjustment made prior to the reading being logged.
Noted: 116 °F
